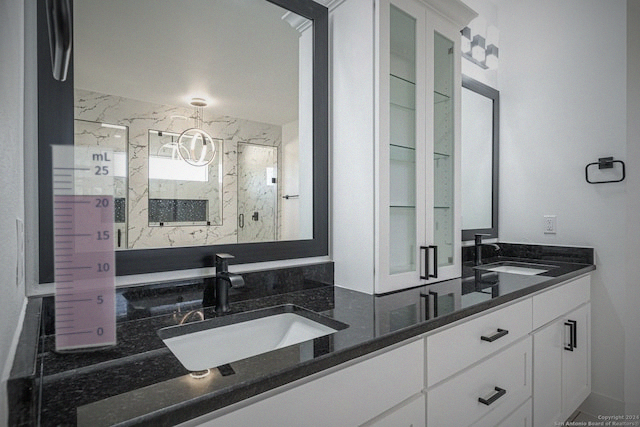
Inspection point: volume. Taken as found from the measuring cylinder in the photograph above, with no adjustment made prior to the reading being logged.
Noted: 21 mL
